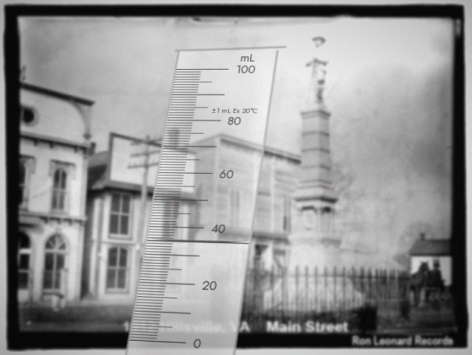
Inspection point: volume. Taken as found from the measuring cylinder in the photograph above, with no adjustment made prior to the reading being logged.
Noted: 35 mL
